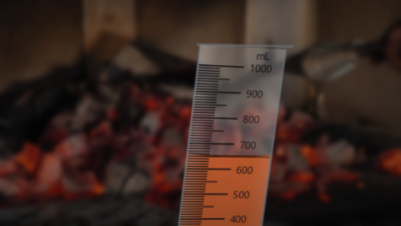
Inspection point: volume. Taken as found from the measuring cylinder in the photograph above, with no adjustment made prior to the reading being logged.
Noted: 650 mL
